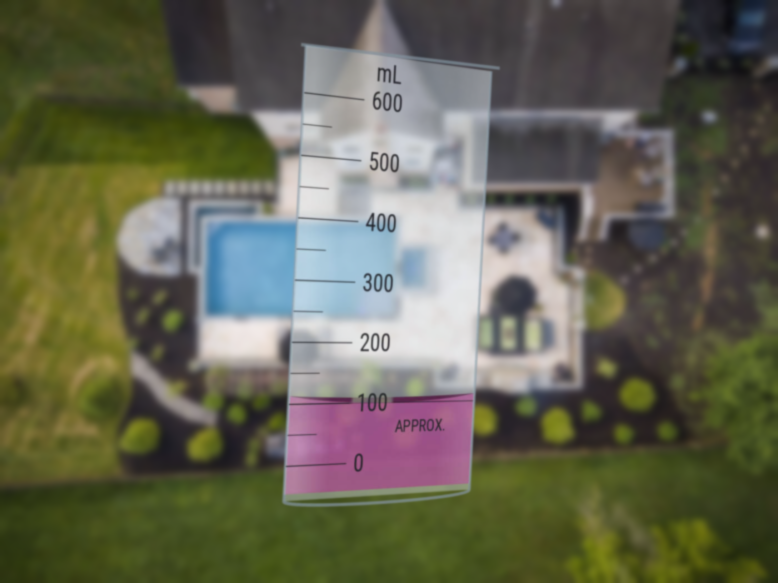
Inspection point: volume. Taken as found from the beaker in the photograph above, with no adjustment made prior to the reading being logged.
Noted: 100 mL
